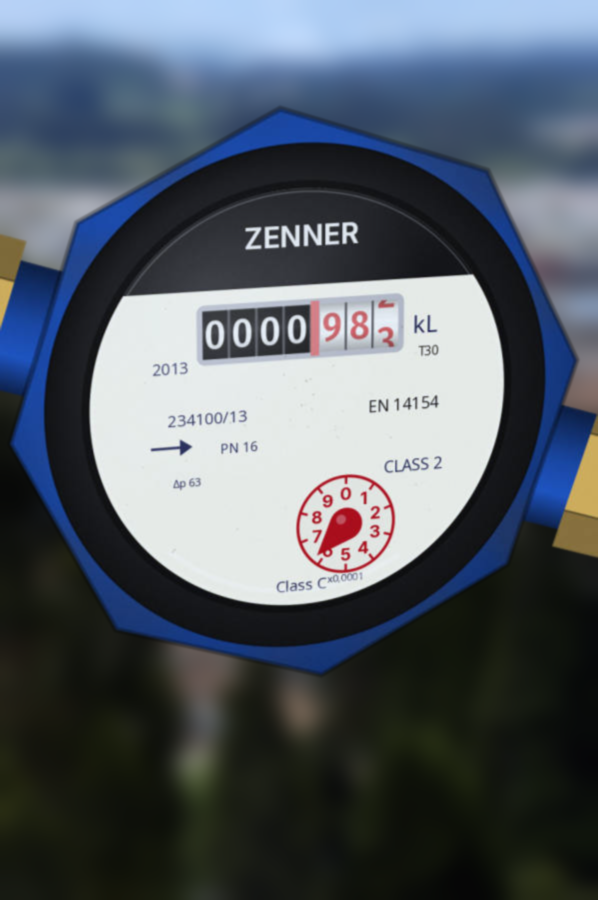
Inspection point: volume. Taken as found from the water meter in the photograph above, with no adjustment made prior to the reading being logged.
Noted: 0.9826 kL
